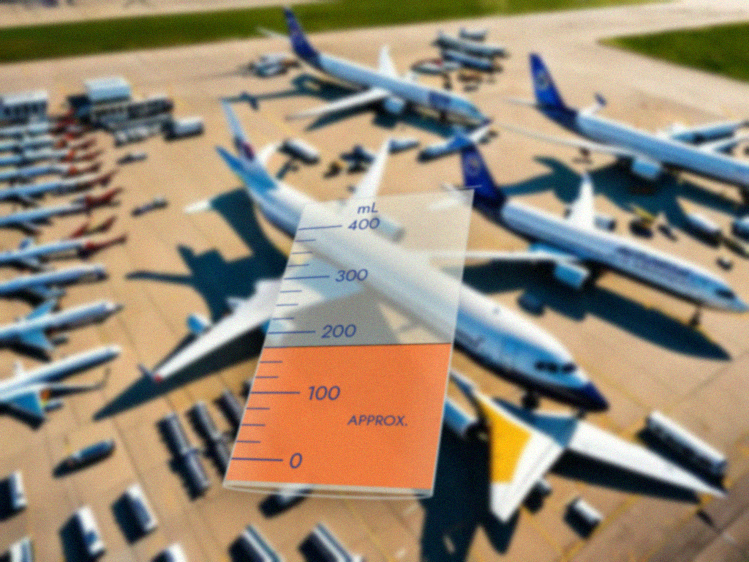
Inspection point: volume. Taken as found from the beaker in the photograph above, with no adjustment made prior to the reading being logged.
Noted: 175 mL
